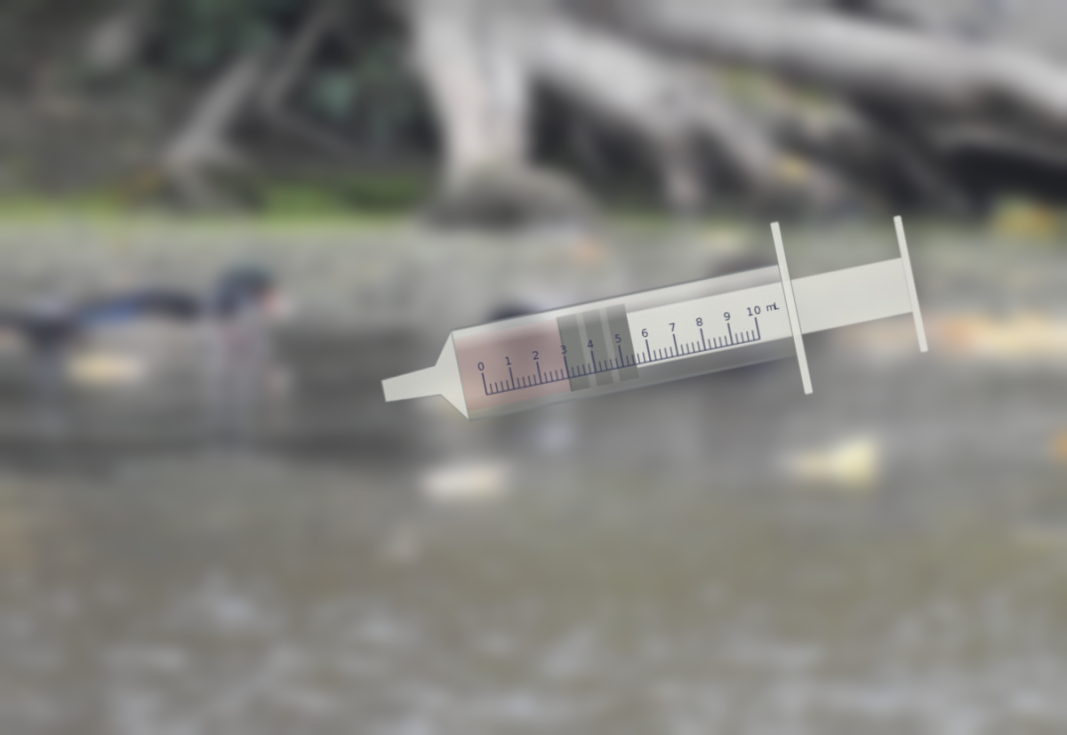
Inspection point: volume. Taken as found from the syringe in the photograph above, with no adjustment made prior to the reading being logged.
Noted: 3 mL
